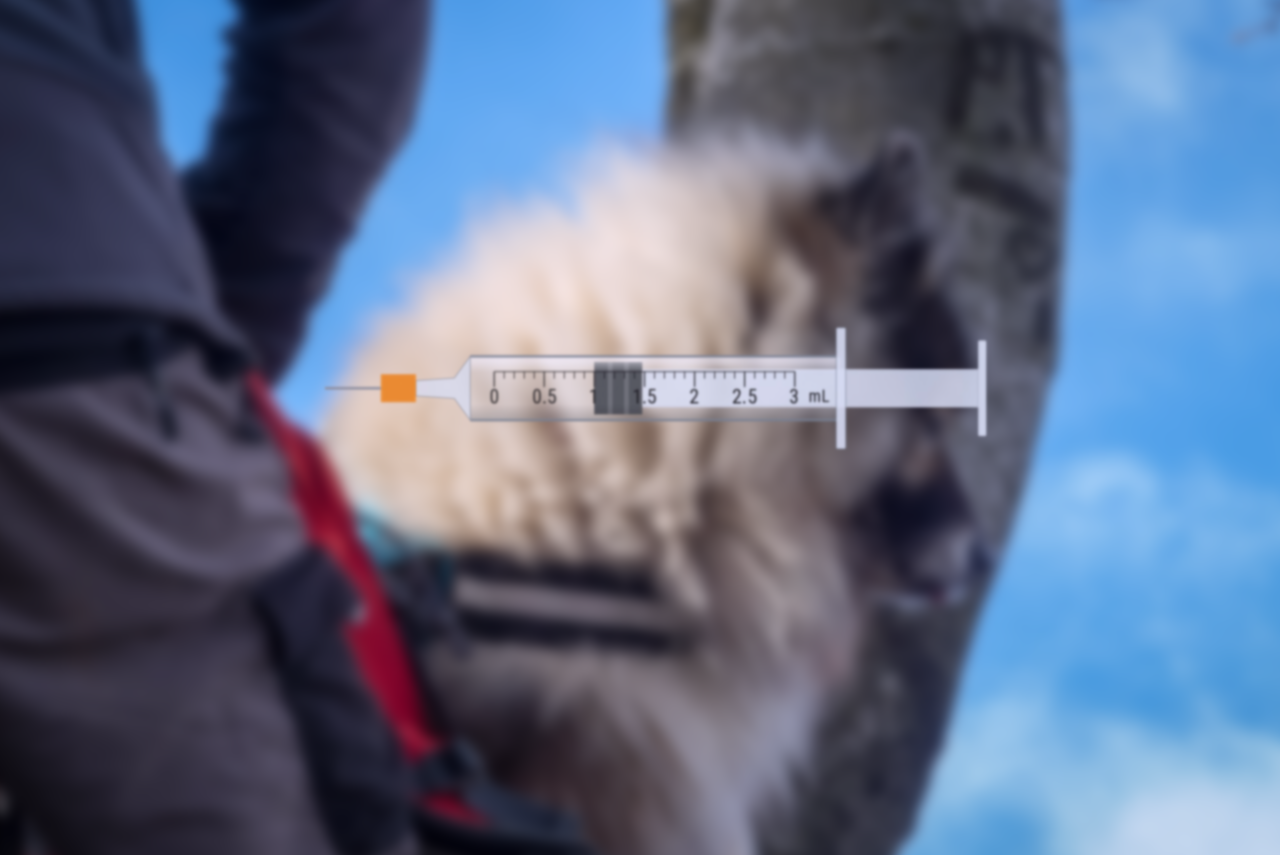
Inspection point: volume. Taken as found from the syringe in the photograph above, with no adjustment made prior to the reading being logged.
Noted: 1 mL
